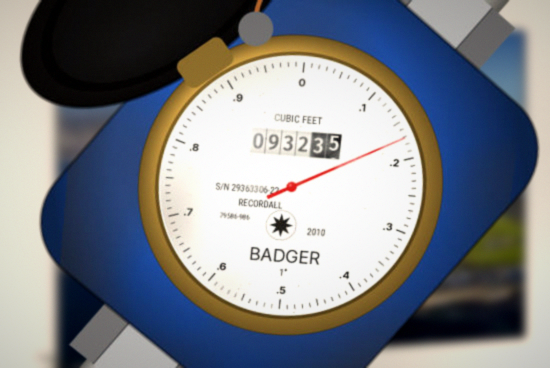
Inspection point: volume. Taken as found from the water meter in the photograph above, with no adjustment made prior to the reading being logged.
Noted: 93235.17 ft³
